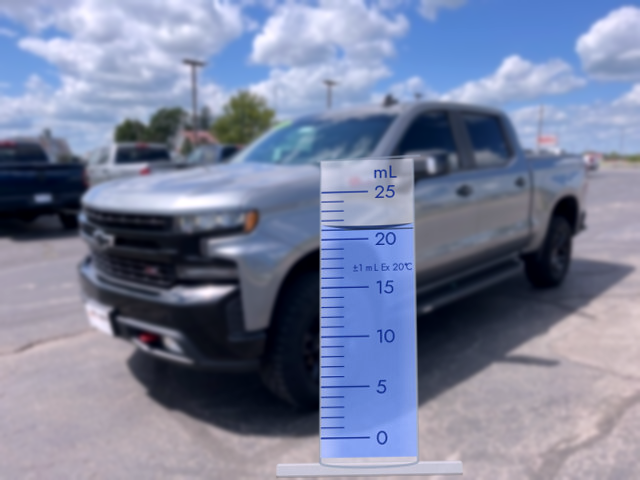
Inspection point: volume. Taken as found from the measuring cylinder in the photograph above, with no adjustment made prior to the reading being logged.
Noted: 21 mL
